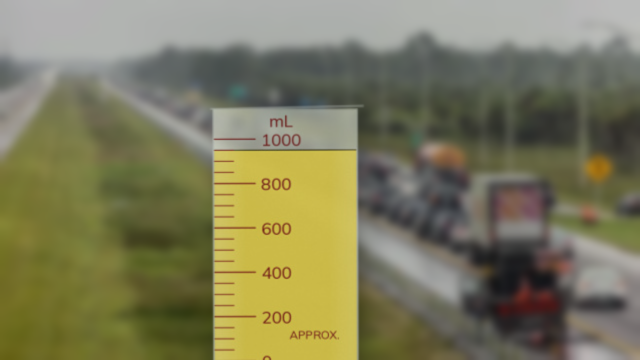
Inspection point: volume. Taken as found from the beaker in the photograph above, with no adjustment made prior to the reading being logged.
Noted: 950 mL
